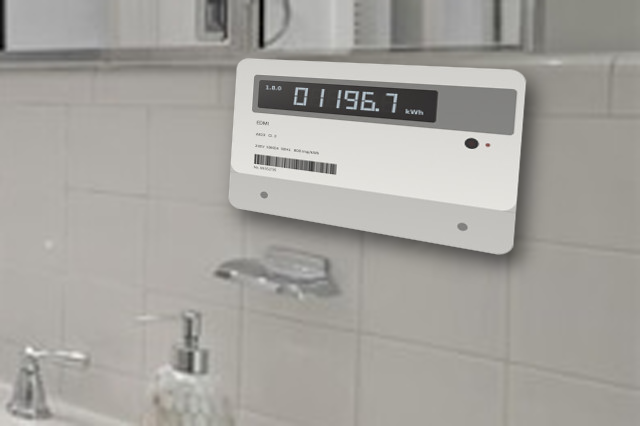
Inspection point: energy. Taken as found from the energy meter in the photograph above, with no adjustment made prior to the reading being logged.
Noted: 1196.7 kWh
